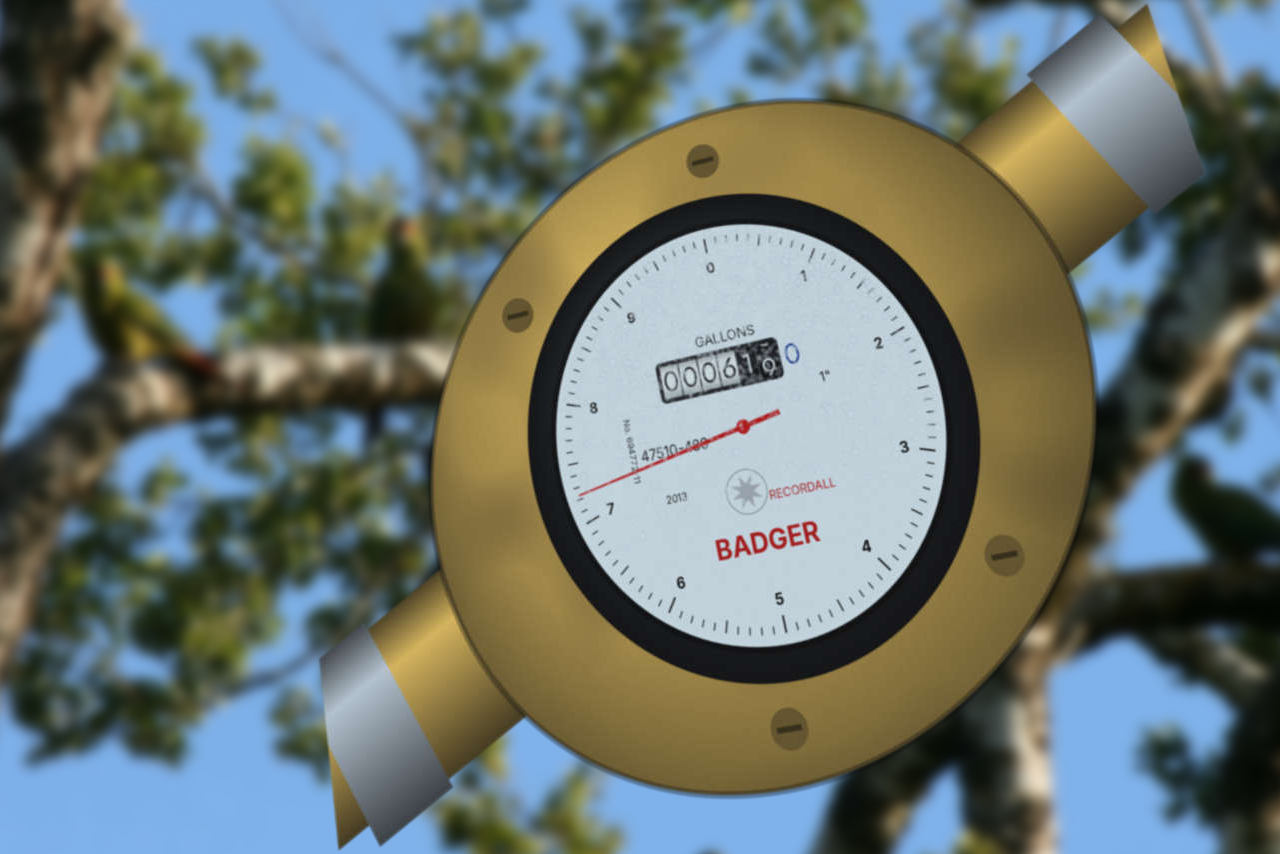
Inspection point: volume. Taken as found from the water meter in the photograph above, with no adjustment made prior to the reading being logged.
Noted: 6187.2 gal
